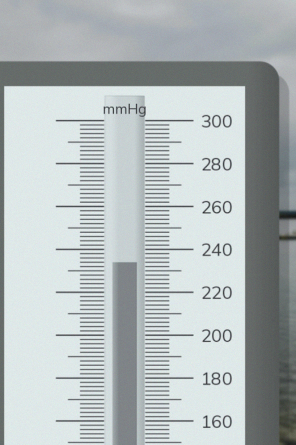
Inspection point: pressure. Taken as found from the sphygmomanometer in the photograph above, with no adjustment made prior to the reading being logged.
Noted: 234 mmHg
